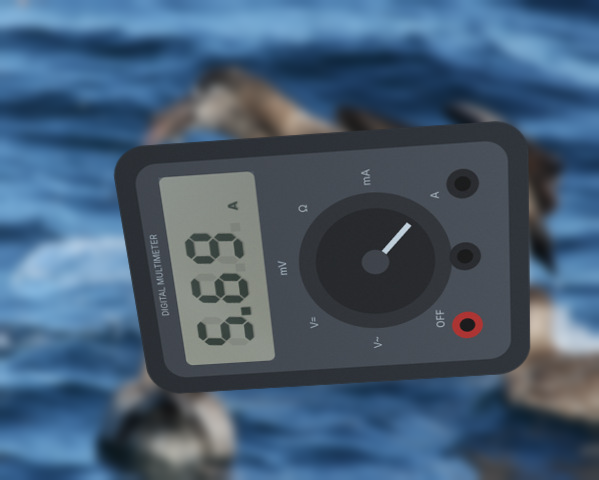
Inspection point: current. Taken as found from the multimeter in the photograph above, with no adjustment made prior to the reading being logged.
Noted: 5.69 A
